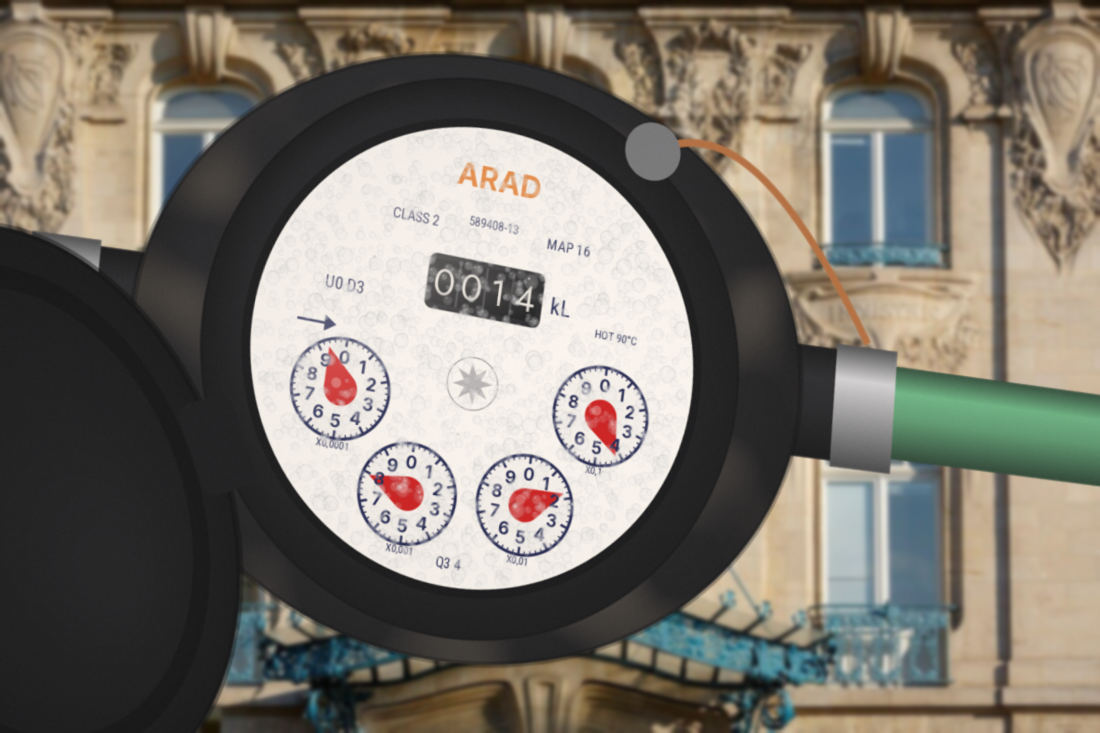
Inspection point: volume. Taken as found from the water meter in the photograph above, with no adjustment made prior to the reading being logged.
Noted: 14.4179 kL
